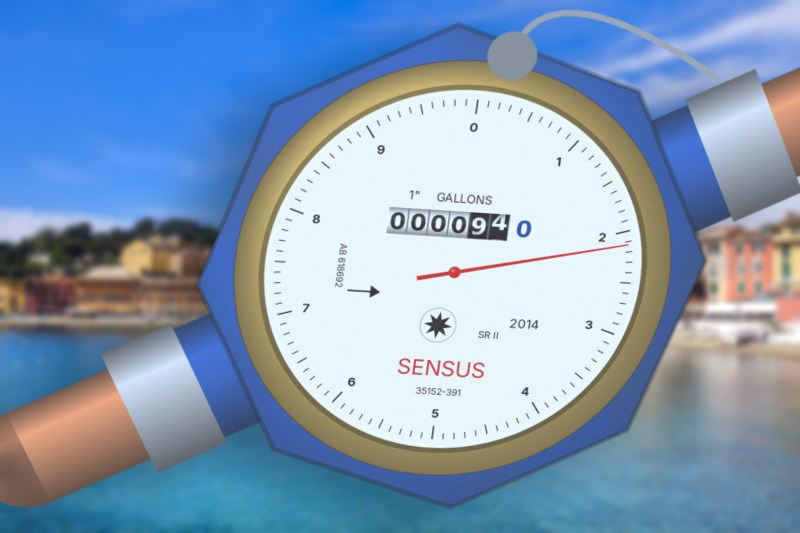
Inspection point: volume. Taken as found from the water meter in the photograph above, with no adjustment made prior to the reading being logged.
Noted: 942.1 gal
